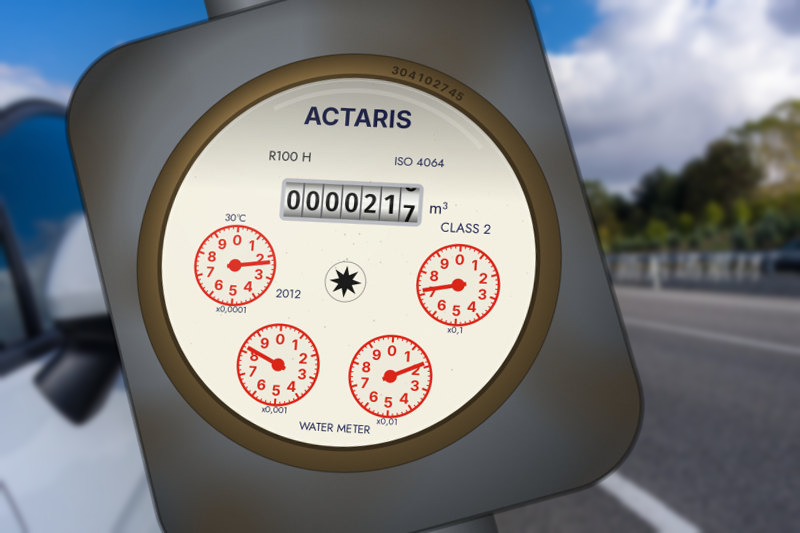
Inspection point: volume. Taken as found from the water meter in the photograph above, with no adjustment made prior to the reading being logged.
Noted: 216.7182 m³
